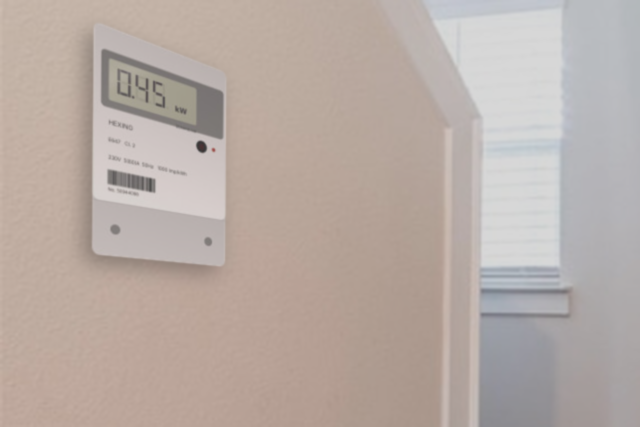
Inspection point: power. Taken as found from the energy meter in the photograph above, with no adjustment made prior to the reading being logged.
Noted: 0.45 kW
